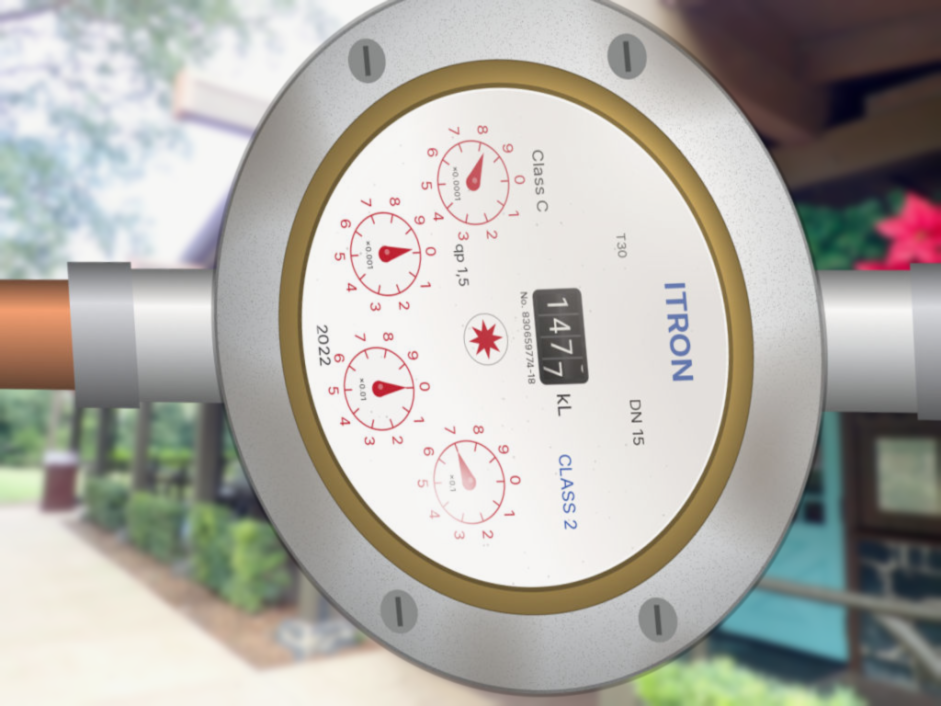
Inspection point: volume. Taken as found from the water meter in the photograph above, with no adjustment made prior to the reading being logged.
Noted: 1476.6998 kL
